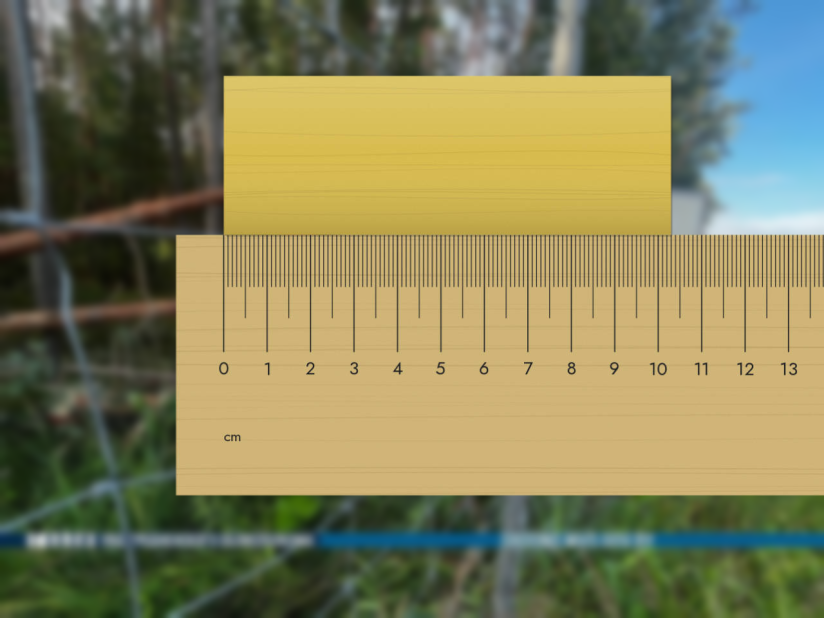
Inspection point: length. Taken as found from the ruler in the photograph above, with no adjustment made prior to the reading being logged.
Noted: 10.3 cm
